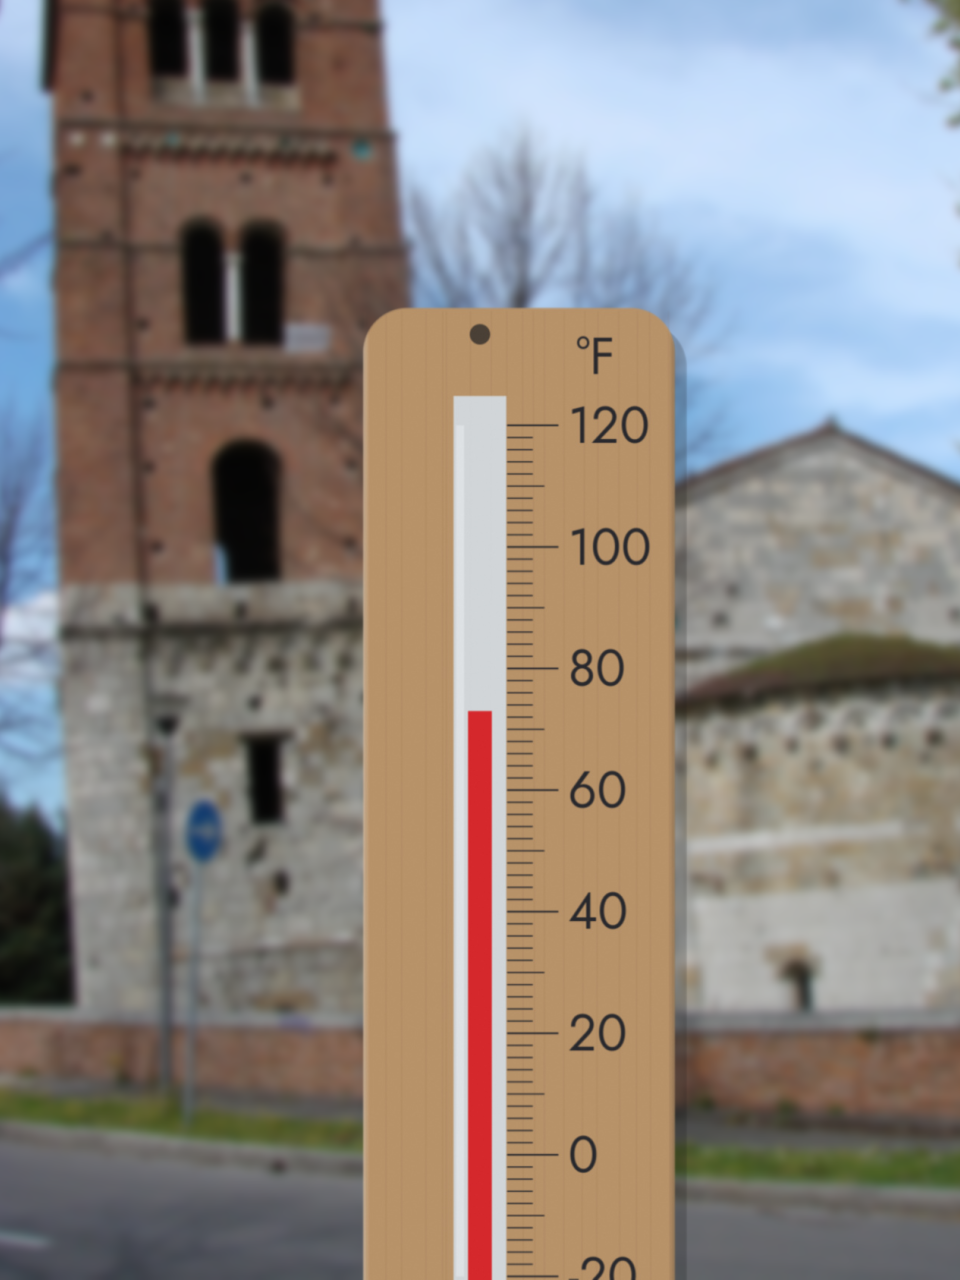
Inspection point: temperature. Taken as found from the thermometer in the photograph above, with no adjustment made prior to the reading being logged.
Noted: 73 °F
